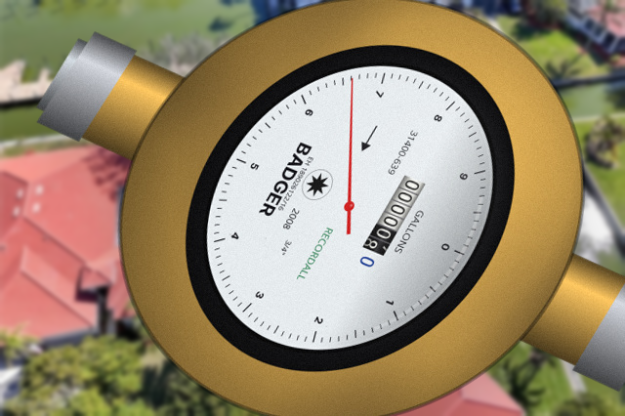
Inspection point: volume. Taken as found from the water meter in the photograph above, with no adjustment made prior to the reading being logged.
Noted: 76.6 gal
